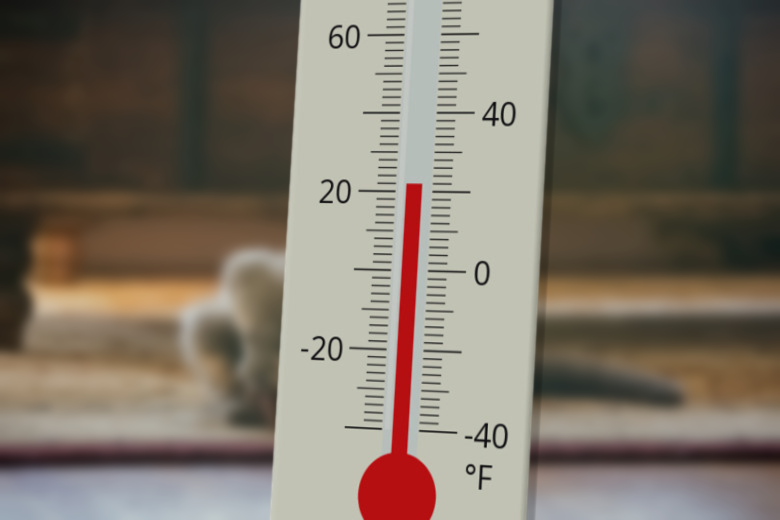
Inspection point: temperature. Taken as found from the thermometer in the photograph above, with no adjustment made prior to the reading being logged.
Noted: 22 °F
